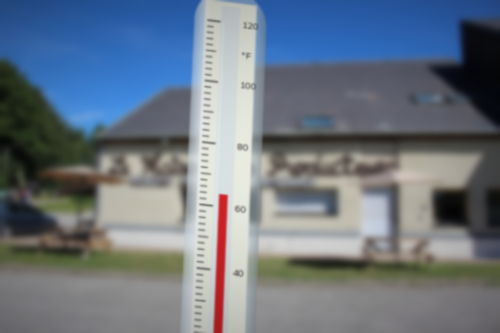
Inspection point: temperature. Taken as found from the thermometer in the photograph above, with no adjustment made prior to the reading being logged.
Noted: 64 °F
